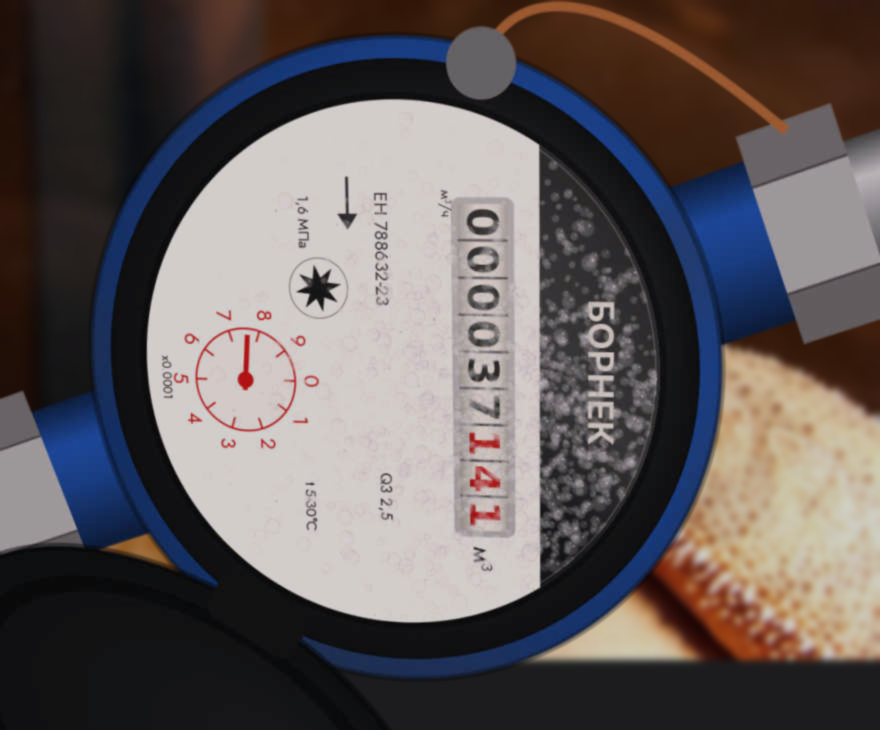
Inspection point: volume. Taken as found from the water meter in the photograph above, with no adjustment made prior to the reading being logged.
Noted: 37.1417 m³
